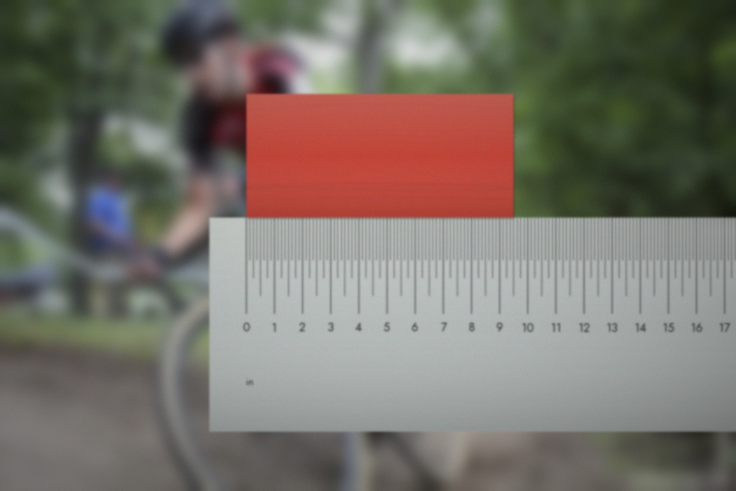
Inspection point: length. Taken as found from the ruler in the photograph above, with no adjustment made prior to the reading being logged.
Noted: 9.5 in
